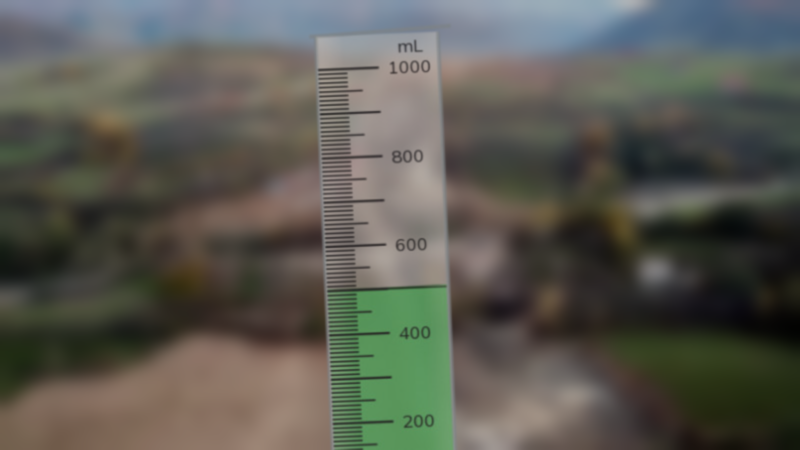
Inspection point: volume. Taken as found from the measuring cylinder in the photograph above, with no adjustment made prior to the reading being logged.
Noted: 500 mL
